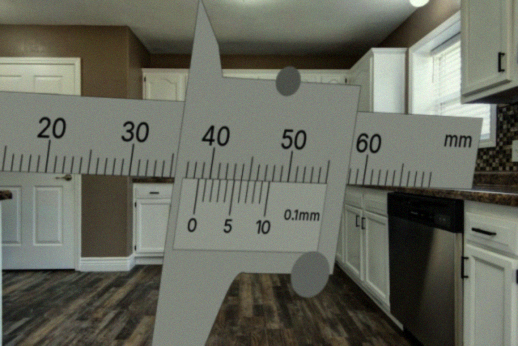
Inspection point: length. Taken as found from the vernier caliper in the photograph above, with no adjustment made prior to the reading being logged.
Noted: 38.6 mm
